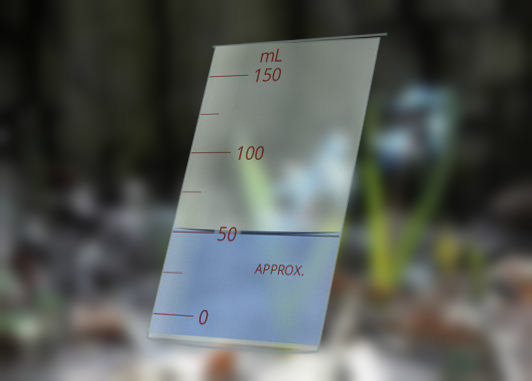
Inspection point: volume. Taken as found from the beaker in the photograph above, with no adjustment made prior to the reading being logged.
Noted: 50 mL
